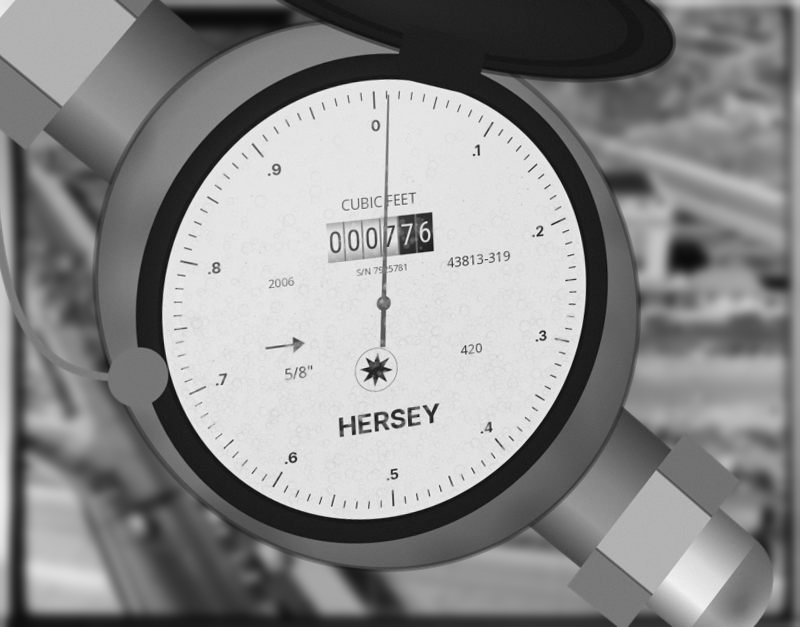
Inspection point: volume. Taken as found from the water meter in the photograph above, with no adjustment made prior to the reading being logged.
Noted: 776.01 ft³
